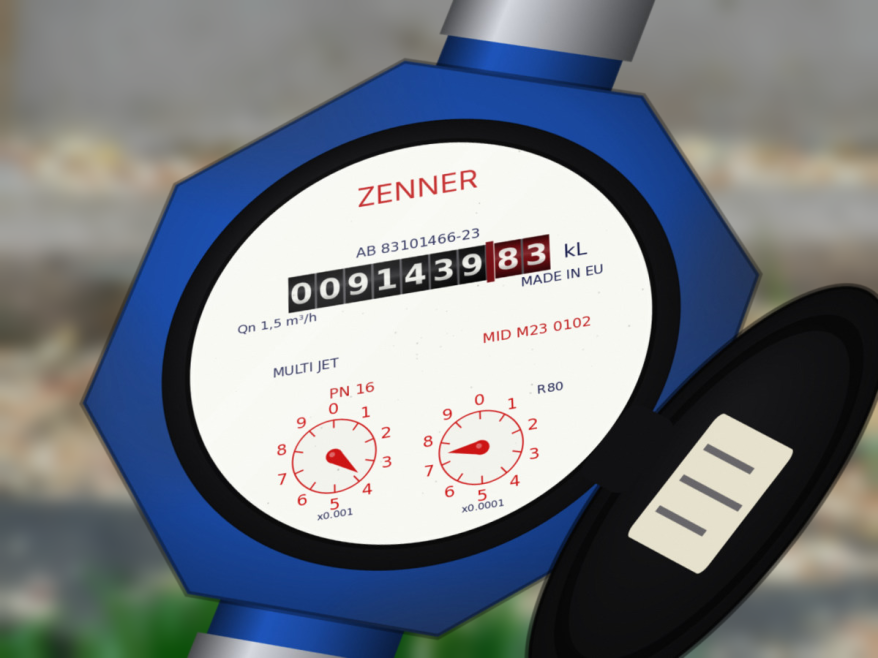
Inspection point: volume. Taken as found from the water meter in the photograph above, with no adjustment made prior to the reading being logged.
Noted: 91439.8337 kL
